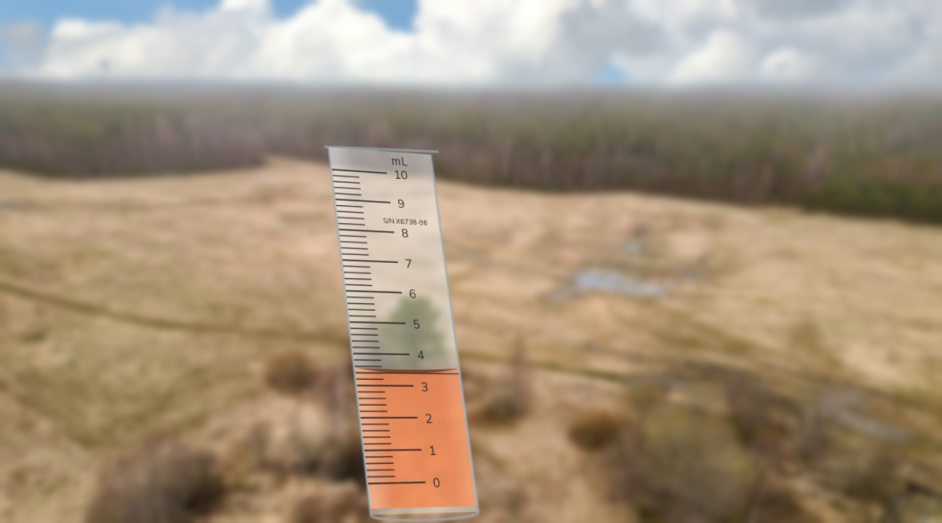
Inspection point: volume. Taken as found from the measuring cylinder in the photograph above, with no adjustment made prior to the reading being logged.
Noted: 3.4 mL
